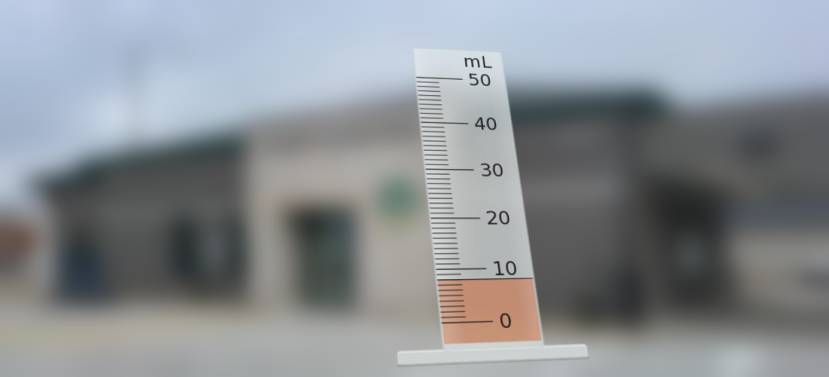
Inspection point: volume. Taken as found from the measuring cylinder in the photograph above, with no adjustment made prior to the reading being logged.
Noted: 8 mL
